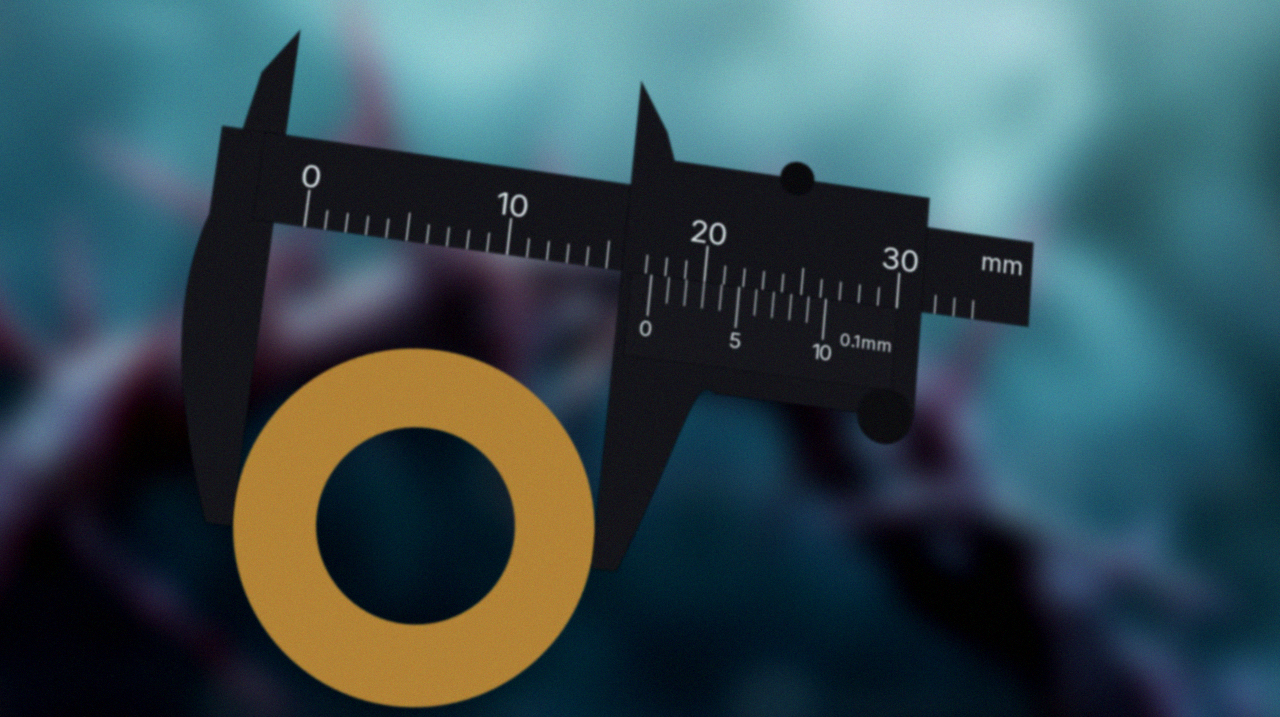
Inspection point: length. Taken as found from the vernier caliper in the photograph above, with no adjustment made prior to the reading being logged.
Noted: 17.3 mm
